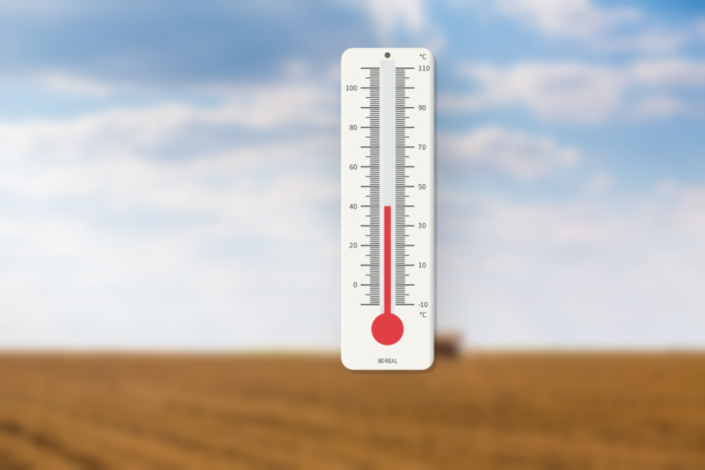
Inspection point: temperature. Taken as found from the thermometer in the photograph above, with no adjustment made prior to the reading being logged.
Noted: 40 °C
